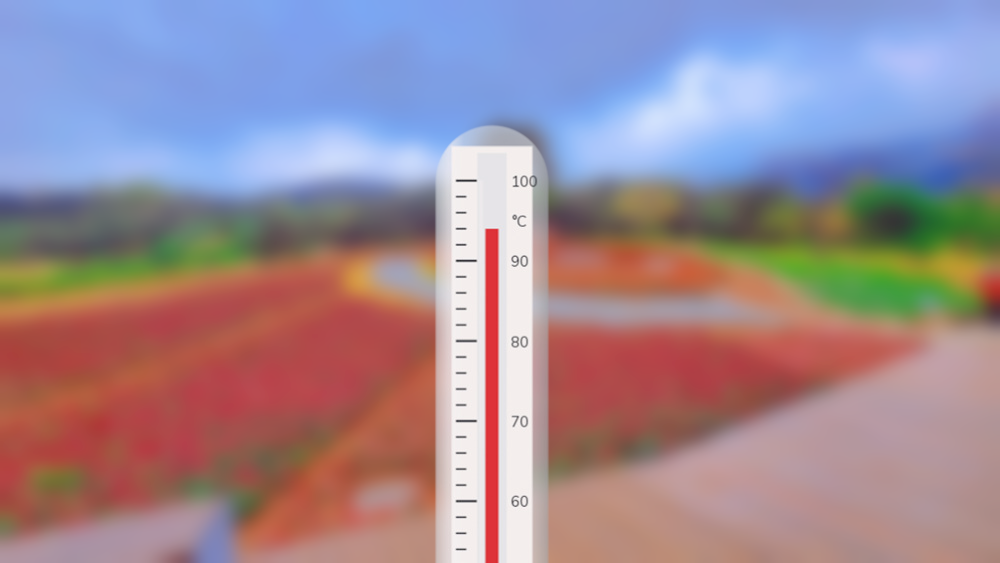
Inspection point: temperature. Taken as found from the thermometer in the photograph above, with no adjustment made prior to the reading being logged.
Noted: 94 °C
